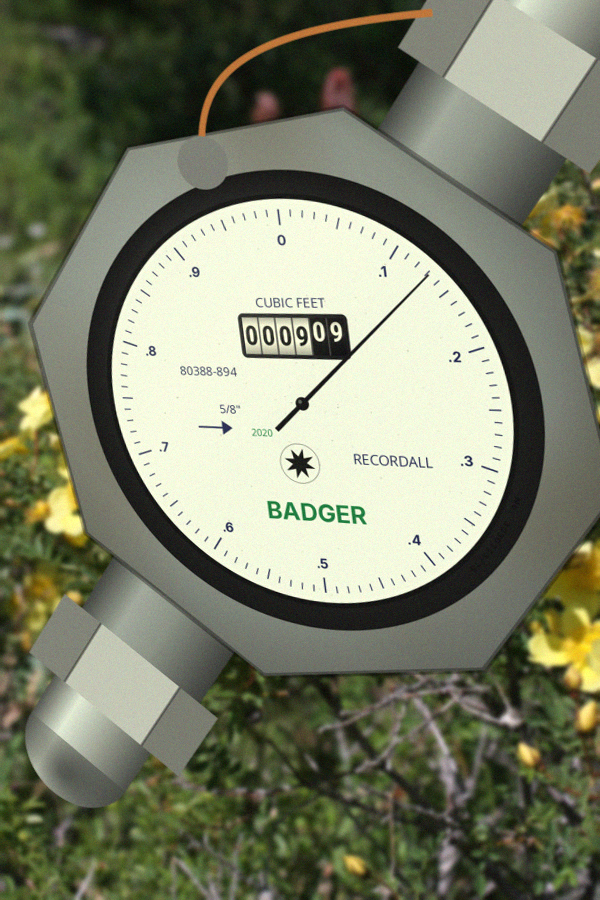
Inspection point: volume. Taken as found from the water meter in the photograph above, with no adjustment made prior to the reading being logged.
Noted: 909.13 ft³
